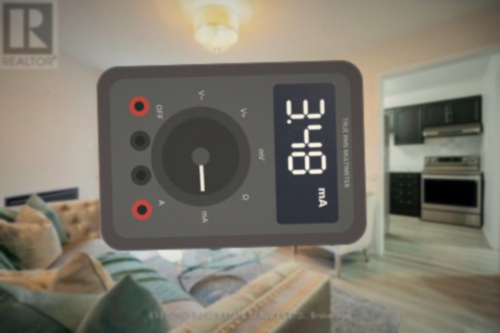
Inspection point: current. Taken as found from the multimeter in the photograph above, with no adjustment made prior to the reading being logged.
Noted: 3.48 mA
